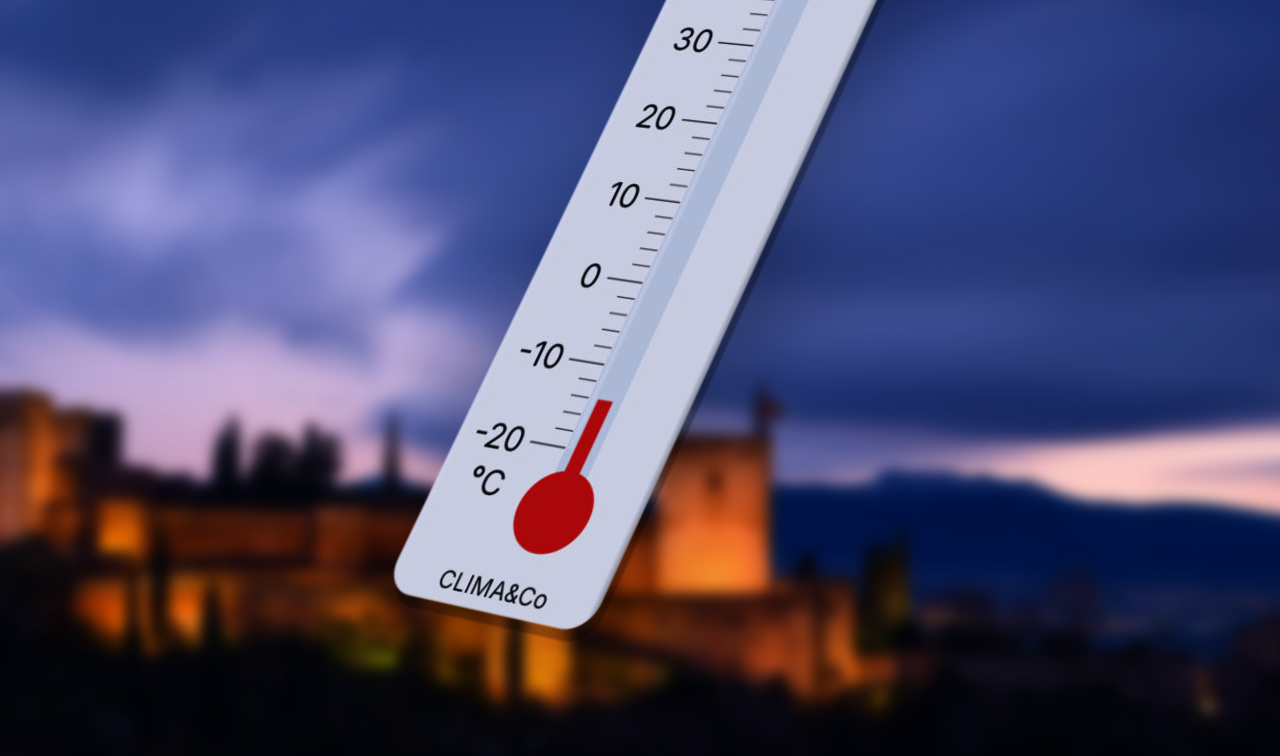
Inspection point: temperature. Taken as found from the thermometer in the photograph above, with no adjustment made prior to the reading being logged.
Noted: -14 °C
